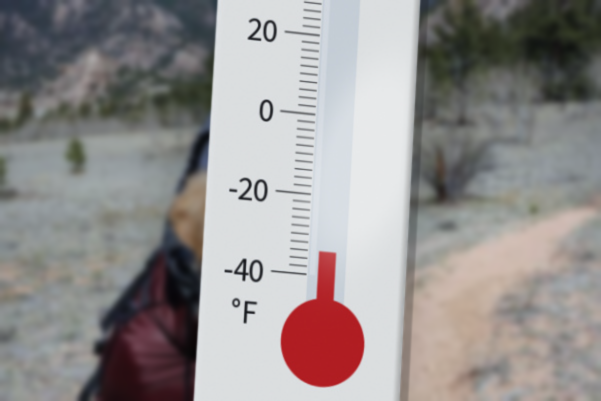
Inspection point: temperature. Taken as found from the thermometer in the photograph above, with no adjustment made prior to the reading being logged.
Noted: -34 °F
